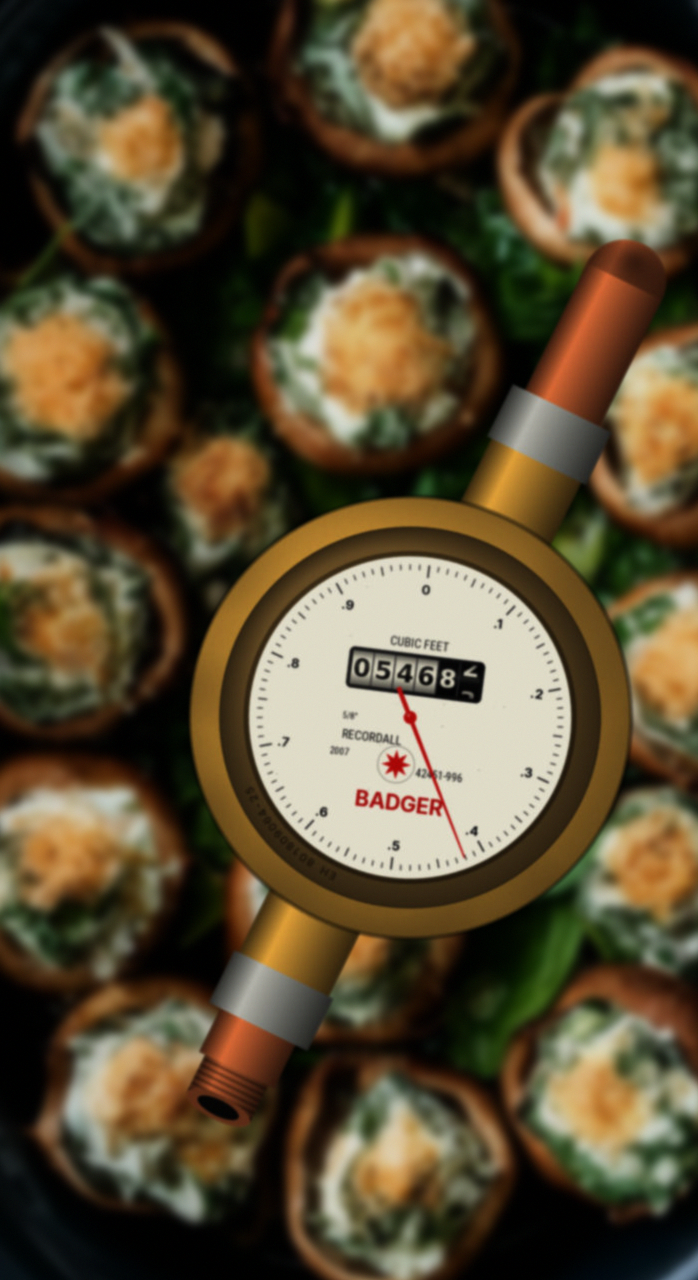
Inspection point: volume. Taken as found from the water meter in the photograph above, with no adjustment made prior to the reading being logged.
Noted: 54682.42 ft³
